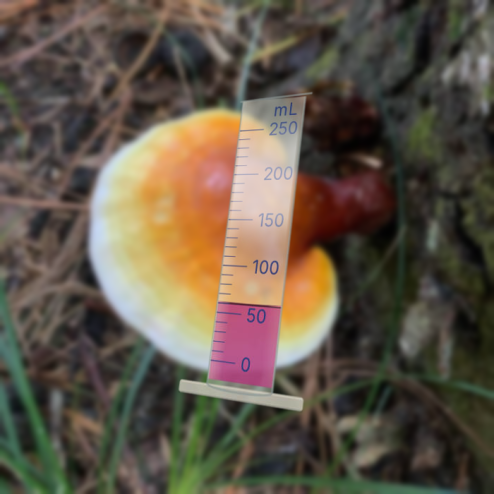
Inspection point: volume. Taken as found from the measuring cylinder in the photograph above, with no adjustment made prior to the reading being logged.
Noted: 60 mL
